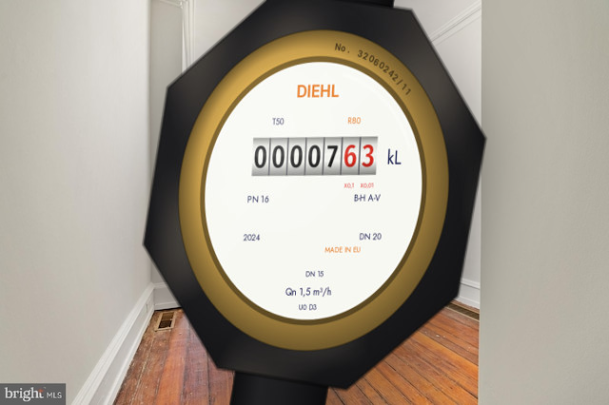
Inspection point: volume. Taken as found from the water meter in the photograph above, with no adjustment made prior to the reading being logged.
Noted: 7.63 kL
